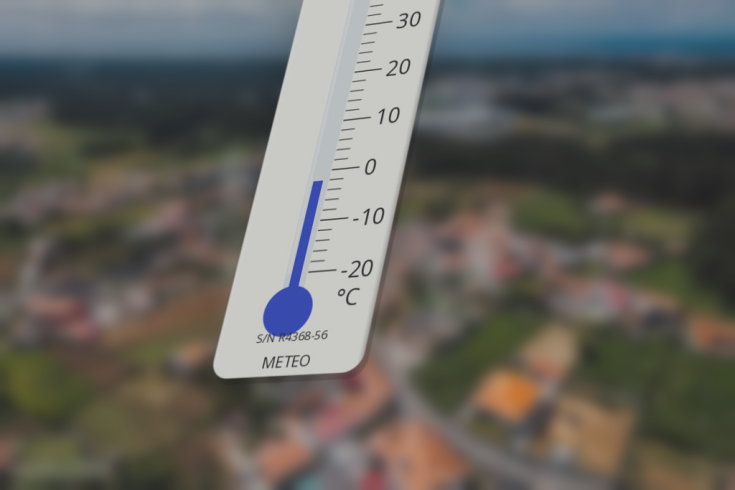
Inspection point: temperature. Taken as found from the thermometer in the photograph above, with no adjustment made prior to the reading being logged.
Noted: -2 °C
